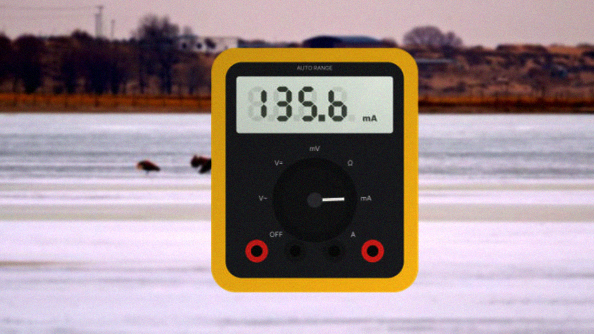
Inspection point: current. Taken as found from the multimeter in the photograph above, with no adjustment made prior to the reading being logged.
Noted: 135.6 mA
